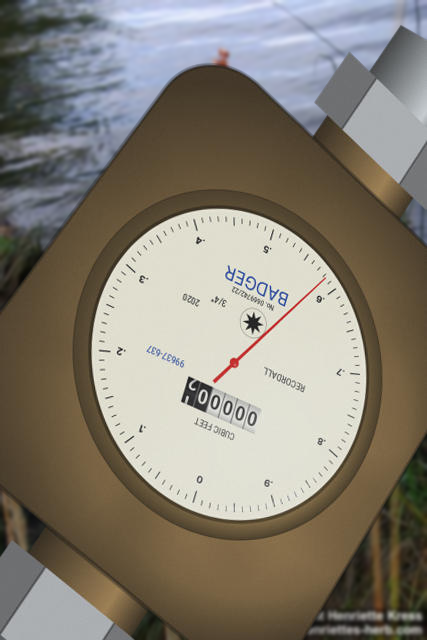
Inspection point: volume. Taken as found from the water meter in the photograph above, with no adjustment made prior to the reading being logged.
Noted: 1.58 ft³
